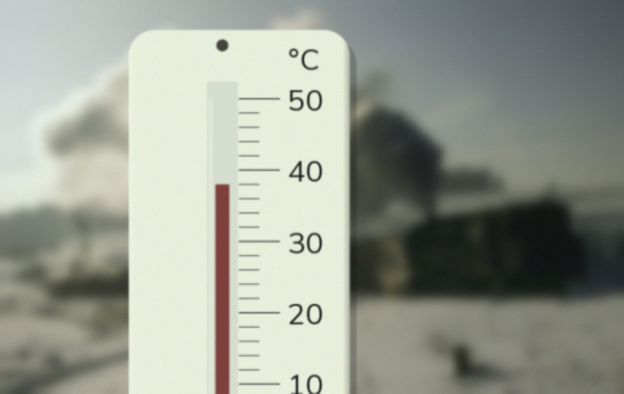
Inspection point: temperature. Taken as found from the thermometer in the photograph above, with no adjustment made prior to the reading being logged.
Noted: 38 °C
